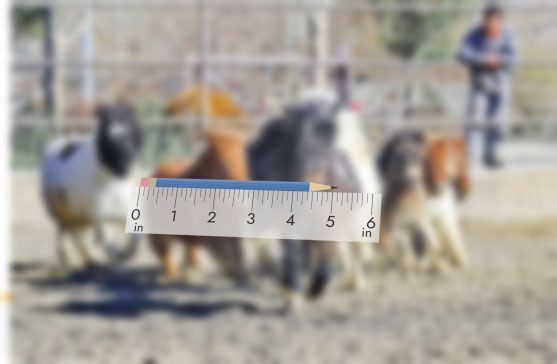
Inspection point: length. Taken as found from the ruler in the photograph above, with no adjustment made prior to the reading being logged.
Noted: 5.125 in
